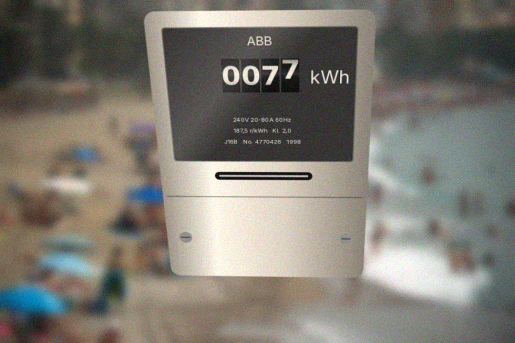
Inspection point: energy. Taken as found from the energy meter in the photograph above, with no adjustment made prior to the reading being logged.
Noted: 77 kWh
